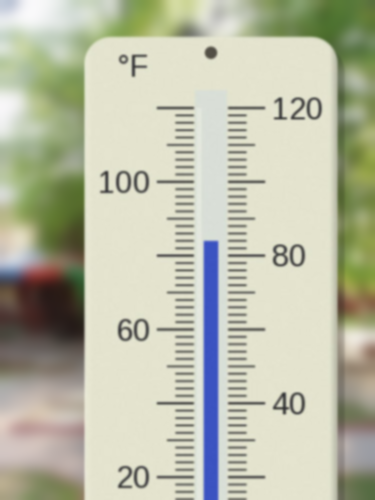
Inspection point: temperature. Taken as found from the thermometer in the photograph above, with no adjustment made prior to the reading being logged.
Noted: 84 °F
